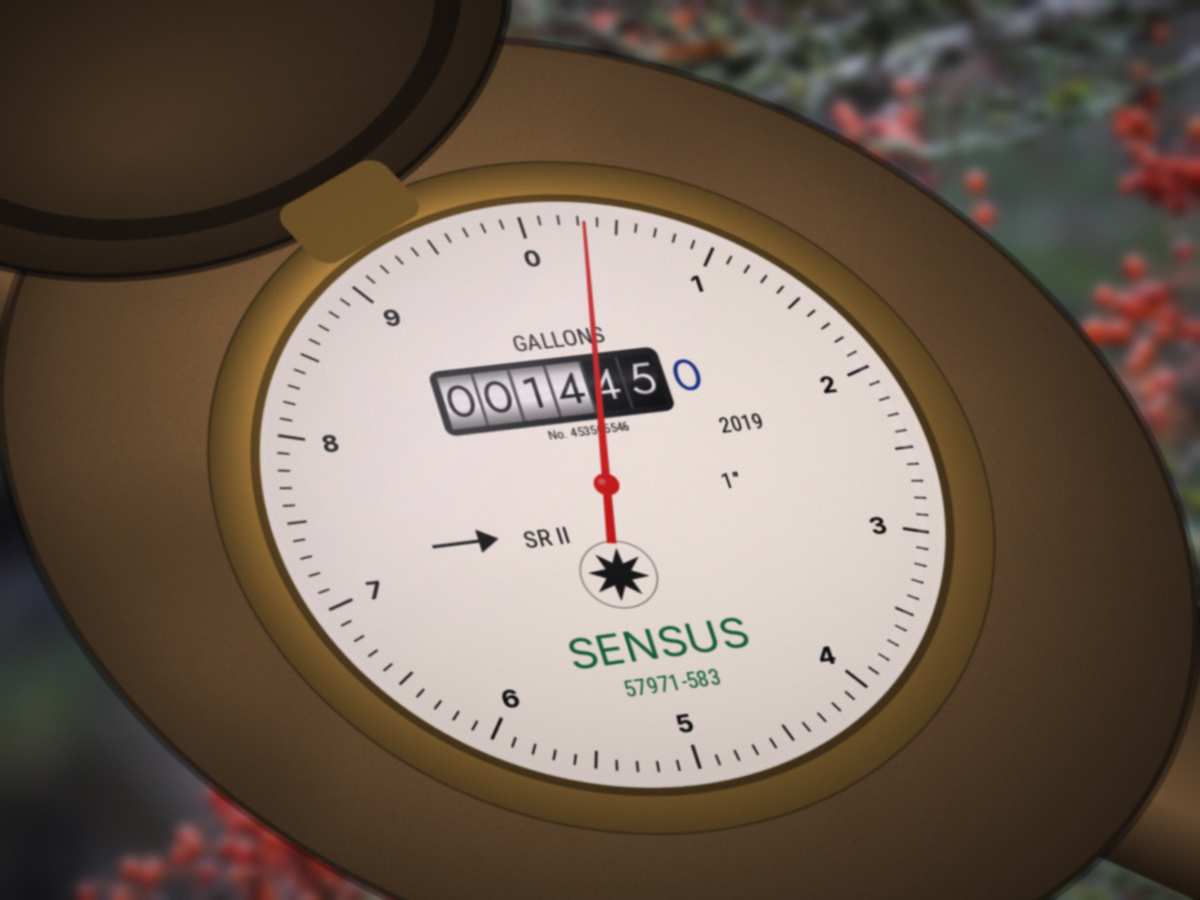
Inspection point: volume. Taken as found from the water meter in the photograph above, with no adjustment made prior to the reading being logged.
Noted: 14450.3 gal
